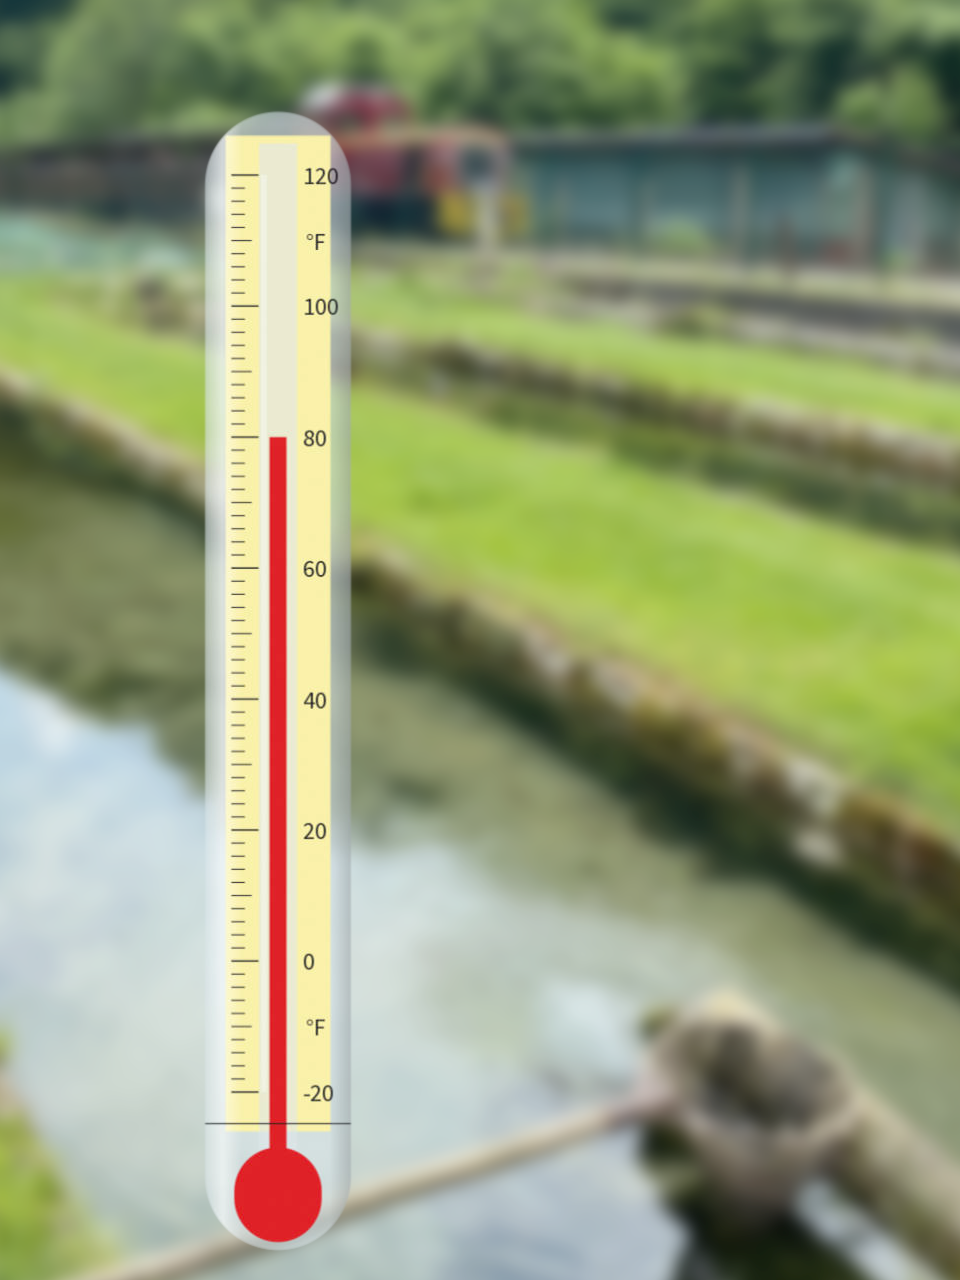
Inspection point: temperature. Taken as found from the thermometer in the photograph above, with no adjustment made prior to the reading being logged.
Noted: 80 °F
